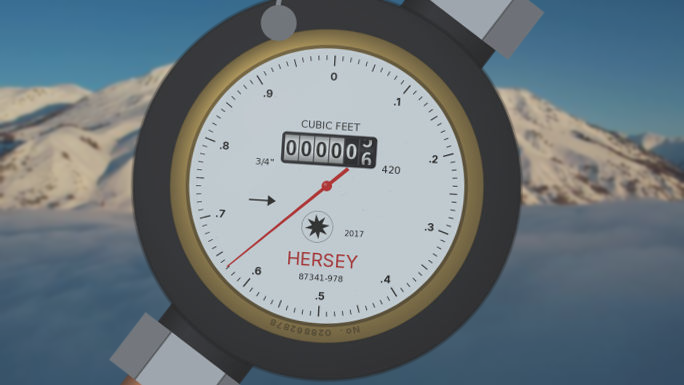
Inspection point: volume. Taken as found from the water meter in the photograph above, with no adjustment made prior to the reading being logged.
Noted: 5.63 ft³
